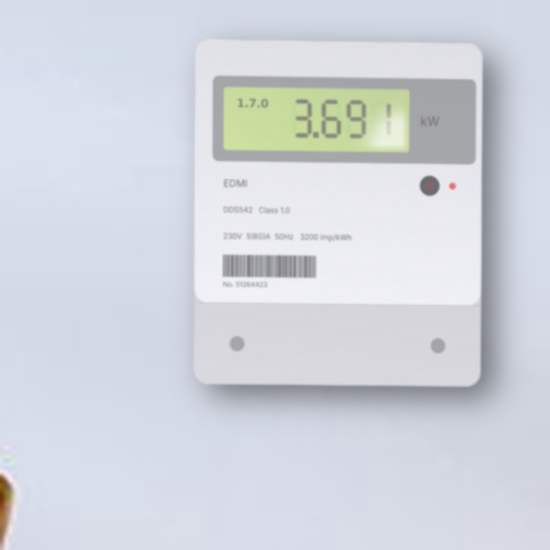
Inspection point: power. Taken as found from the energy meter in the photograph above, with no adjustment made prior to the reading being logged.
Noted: 3.691 kW
